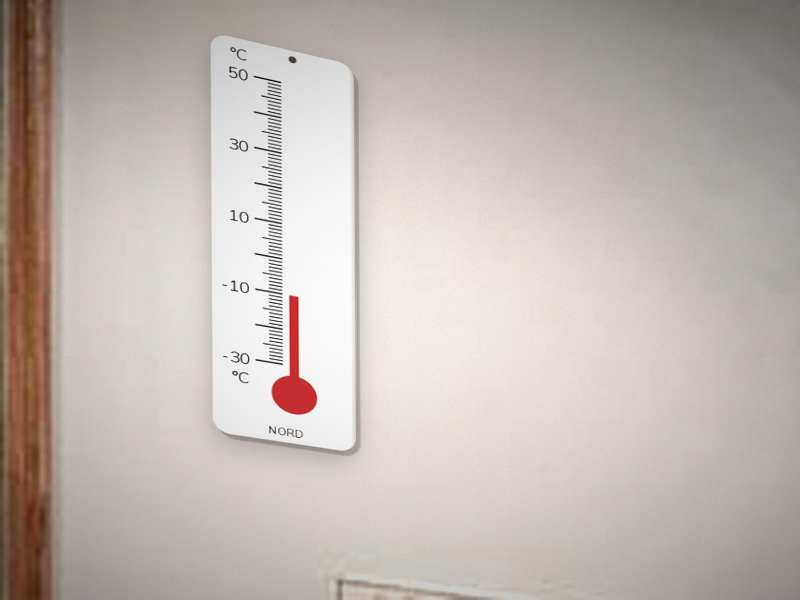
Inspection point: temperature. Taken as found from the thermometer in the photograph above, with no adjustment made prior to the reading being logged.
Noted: -10 °C
